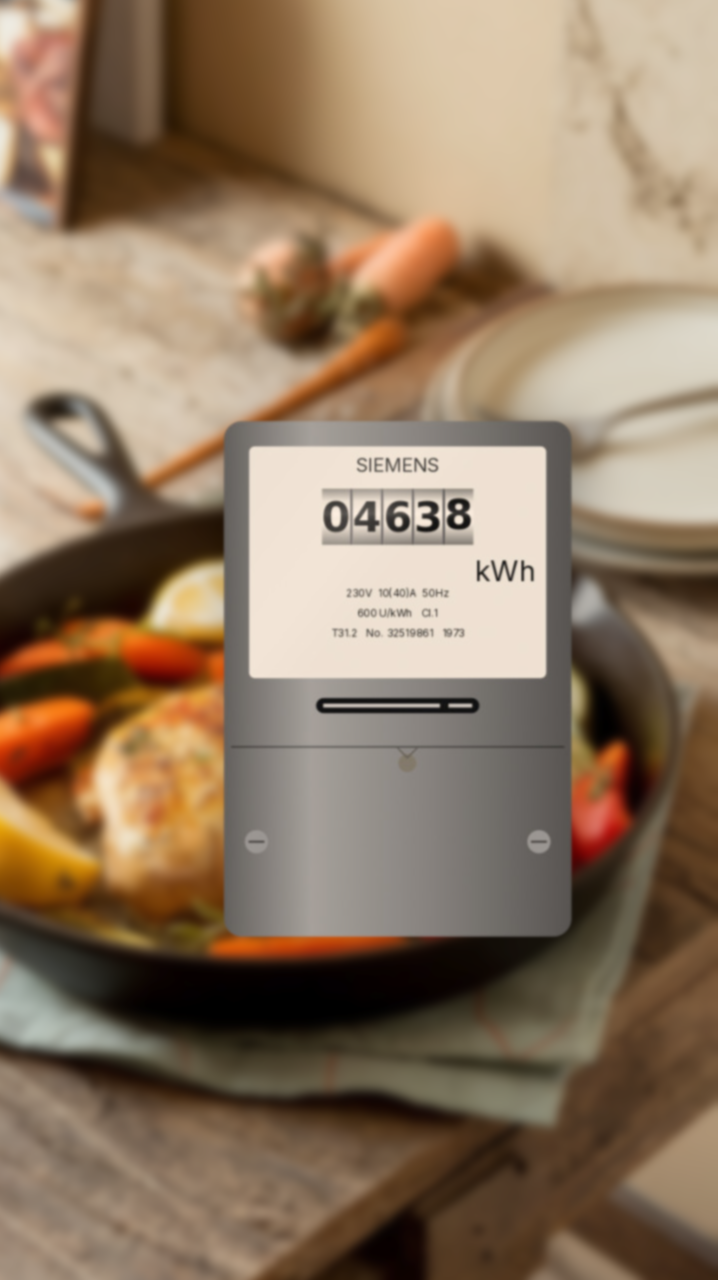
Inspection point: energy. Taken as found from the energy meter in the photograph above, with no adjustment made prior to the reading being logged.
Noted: 4638 kWh
